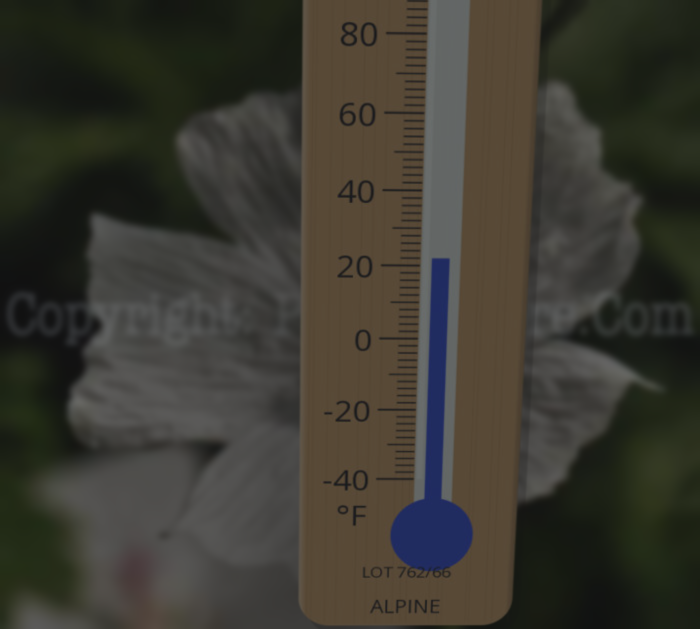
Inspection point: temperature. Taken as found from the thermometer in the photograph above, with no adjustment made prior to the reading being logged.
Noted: 22 °F
